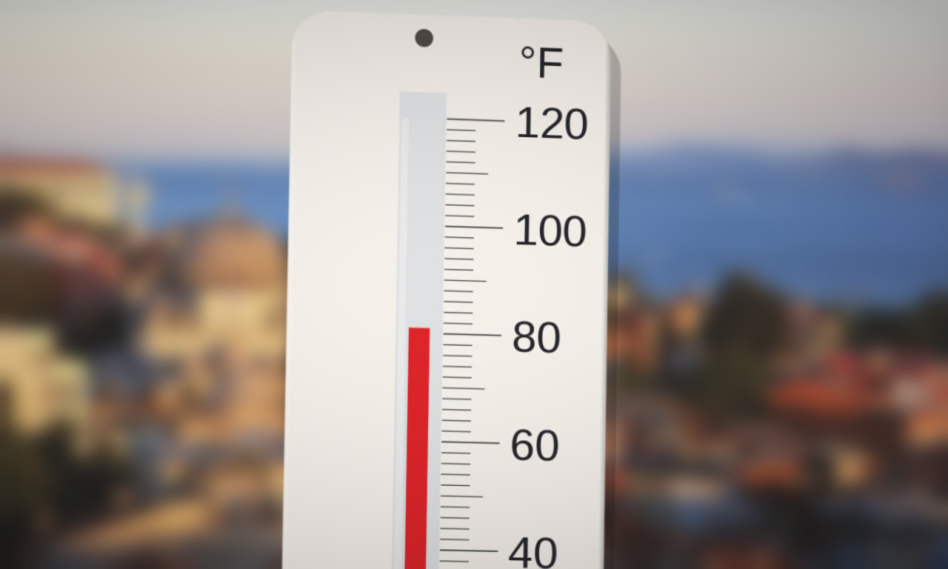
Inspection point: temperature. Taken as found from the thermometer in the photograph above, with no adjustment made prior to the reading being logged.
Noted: 81 °F
